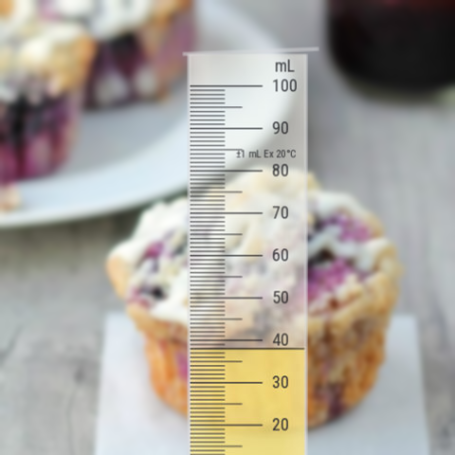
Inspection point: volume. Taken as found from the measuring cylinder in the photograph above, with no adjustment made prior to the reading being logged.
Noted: 38 mL
